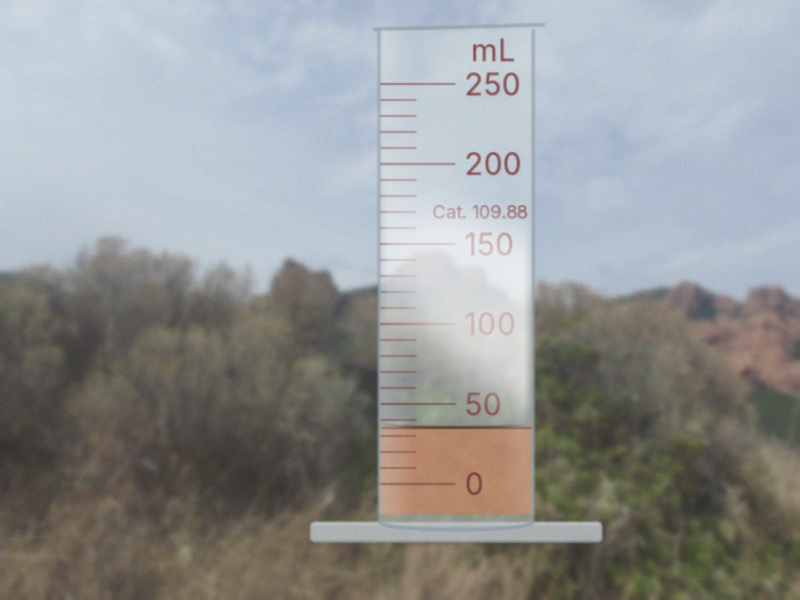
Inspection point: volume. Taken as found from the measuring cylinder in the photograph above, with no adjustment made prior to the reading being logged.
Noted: 35 mL
